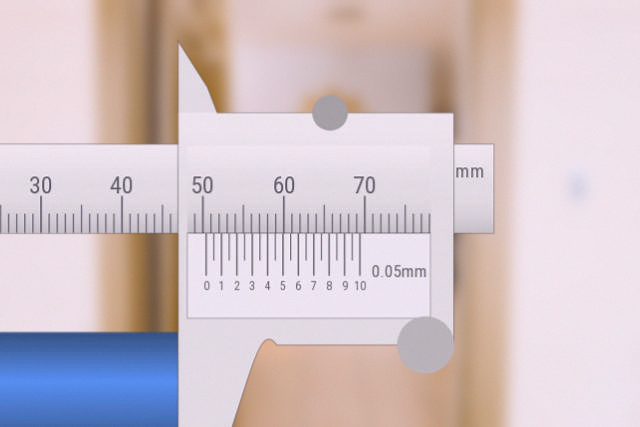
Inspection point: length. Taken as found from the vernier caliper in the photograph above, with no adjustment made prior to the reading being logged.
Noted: 50.4 mm
